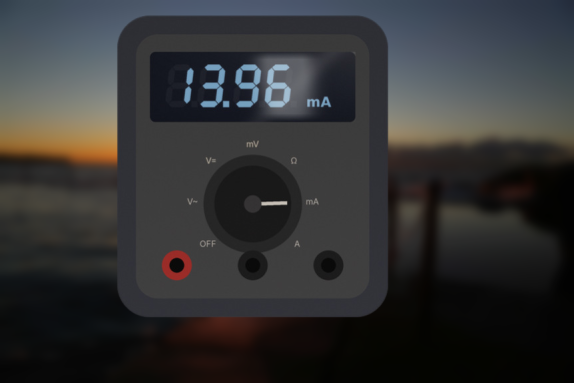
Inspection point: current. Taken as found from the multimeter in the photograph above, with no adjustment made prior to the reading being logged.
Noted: 13.96 mA
